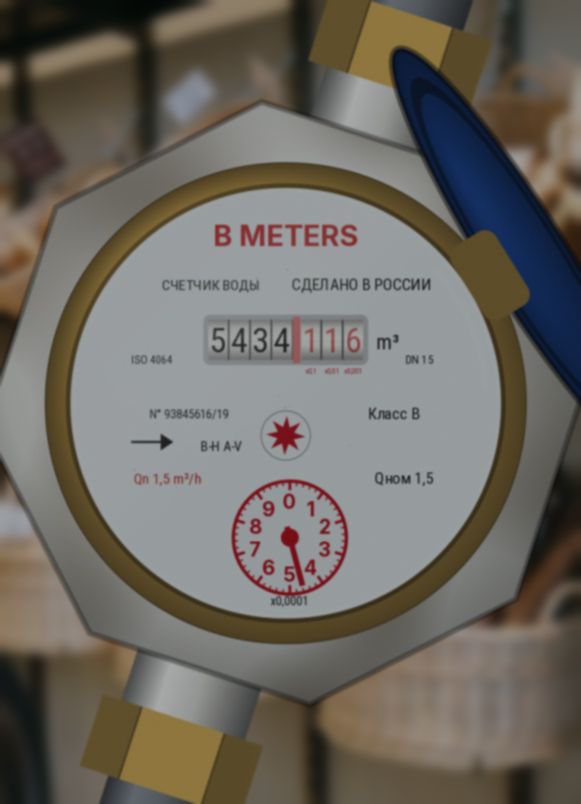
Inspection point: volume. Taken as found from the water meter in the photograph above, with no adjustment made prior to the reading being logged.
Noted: 5434.1164 m³
